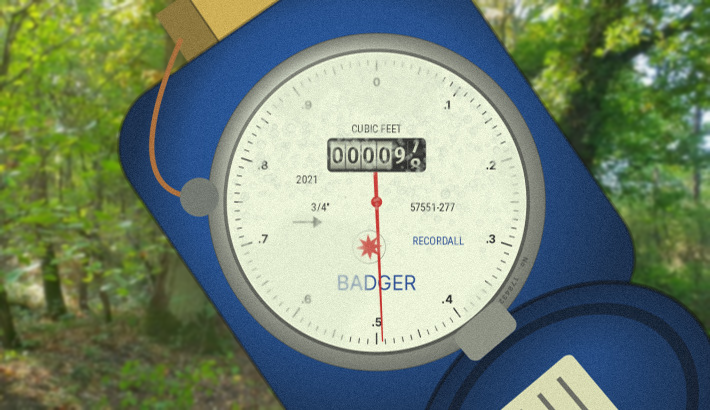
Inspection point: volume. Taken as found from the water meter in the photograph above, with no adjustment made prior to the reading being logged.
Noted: 97.49 ft³
